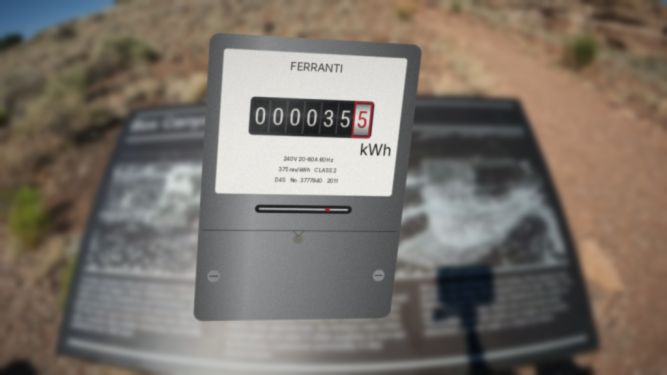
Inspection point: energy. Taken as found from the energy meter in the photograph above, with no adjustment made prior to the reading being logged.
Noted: 35.5 kWh
